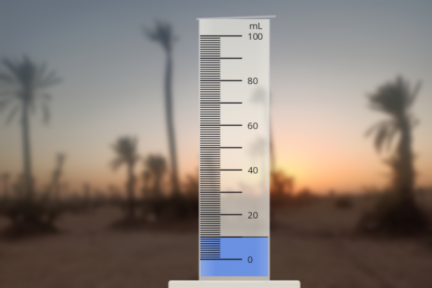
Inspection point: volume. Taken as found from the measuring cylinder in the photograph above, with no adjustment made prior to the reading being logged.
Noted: 10 mL
